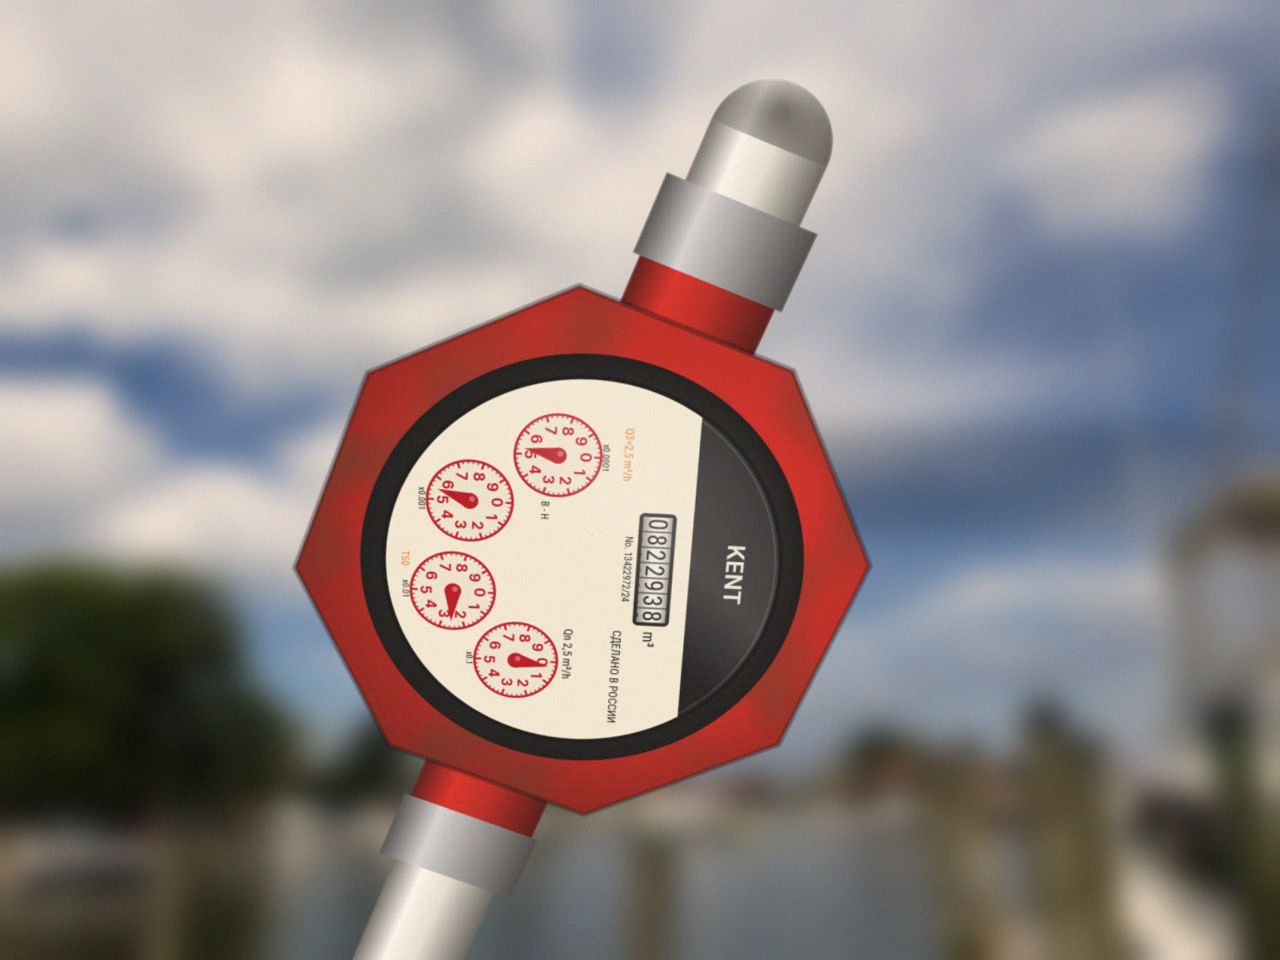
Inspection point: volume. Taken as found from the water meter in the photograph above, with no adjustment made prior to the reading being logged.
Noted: 822938.0255 m³
